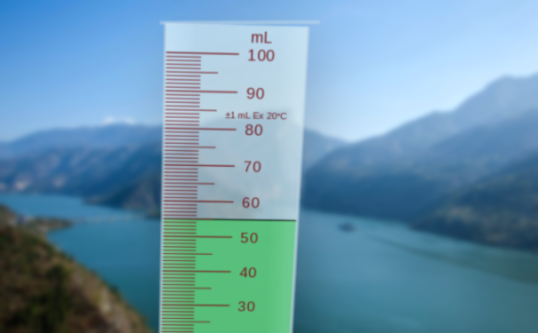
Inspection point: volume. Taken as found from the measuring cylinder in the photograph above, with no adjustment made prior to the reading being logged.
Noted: 55 mL
